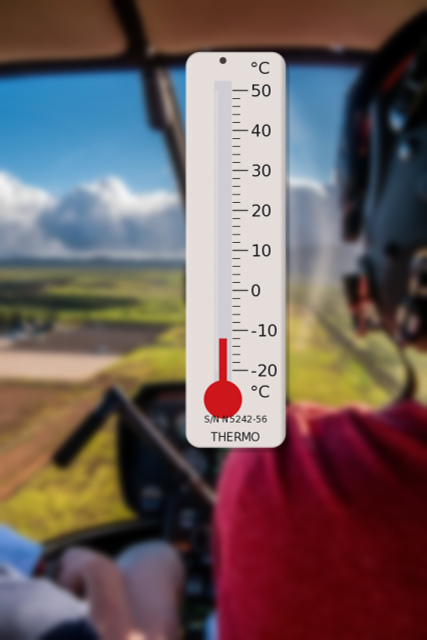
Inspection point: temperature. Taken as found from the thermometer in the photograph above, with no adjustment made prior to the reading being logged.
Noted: -12 °C
